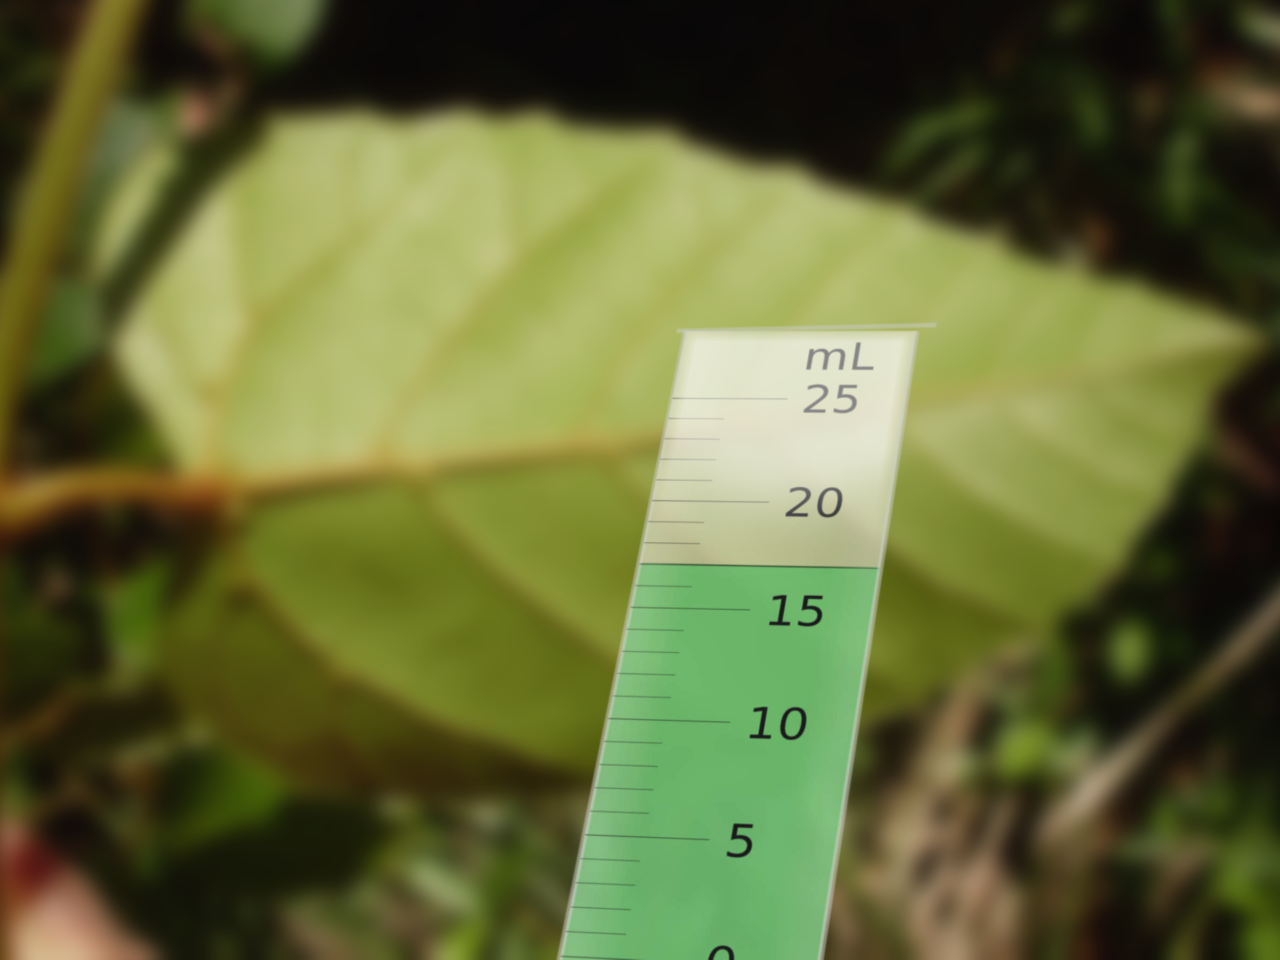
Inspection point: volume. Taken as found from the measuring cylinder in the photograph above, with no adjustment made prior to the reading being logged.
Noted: 17 mL
